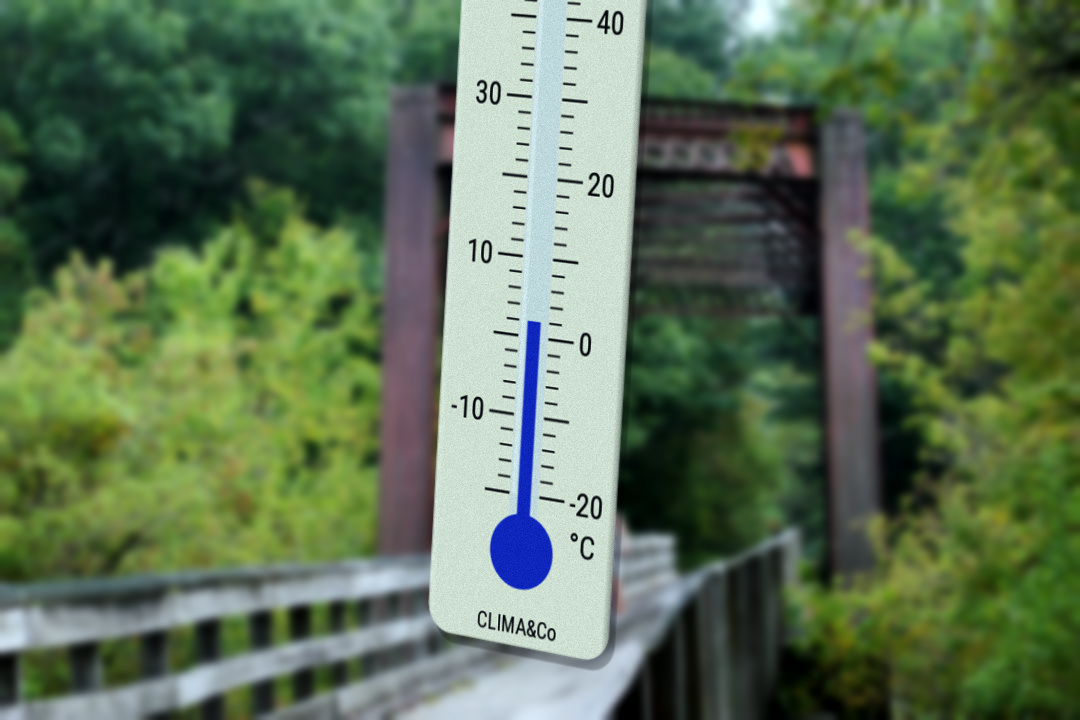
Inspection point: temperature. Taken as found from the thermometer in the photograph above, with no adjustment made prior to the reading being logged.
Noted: 2 °C
